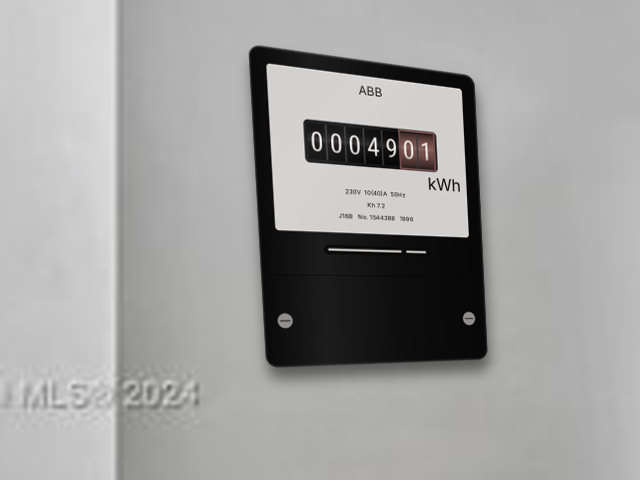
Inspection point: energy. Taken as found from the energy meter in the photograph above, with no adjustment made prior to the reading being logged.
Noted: 49.01 kWh
